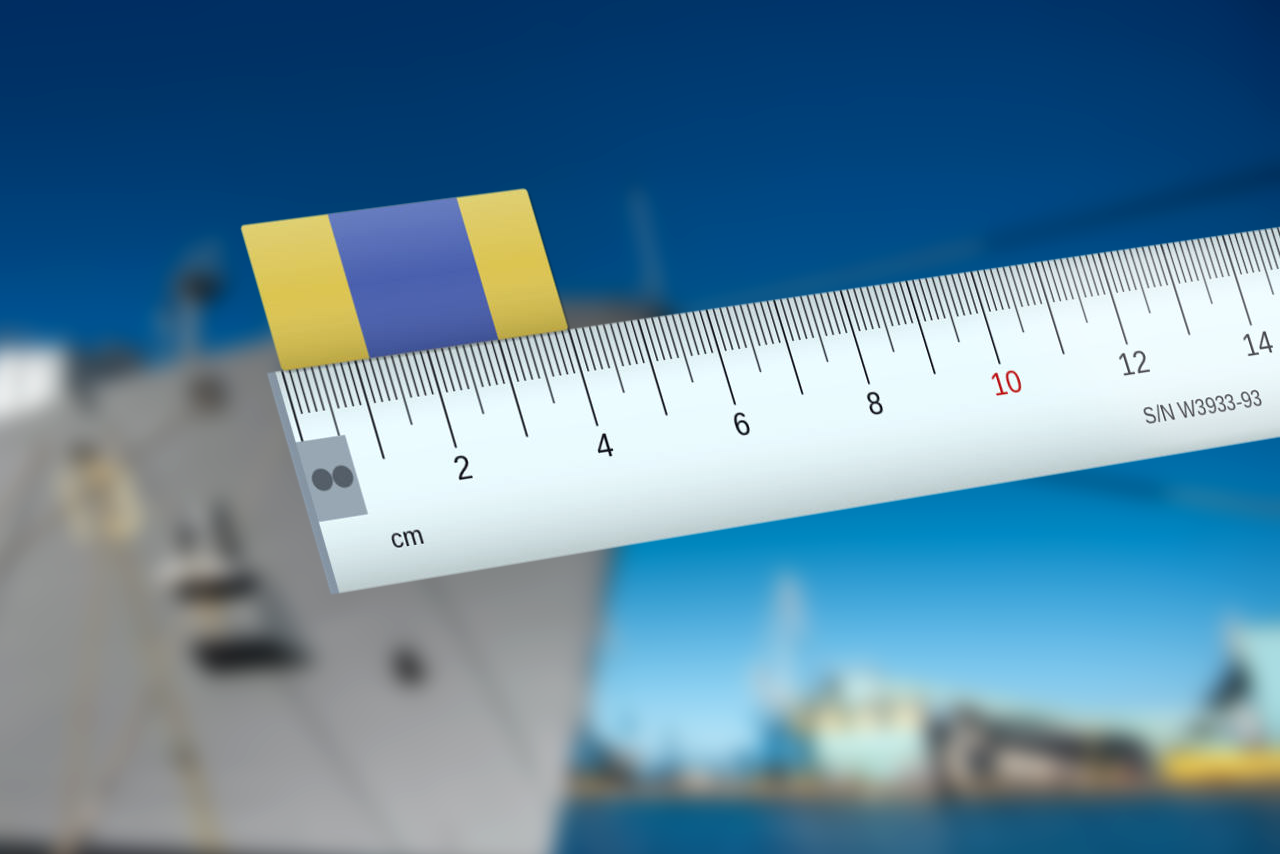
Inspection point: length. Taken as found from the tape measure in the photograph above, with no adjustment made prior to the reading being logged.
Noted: 4 cm
